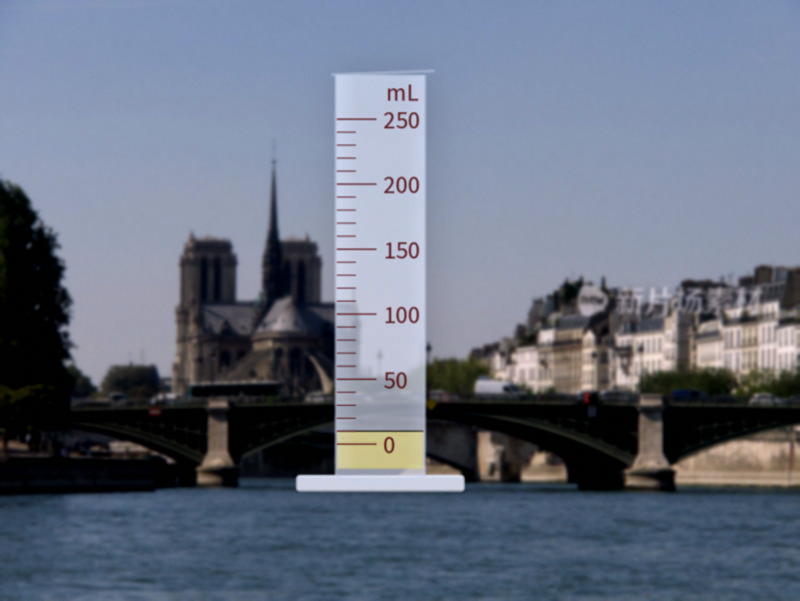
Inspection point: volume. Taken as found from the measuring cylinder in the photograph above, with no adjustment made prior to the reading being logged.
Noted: 10 mL
